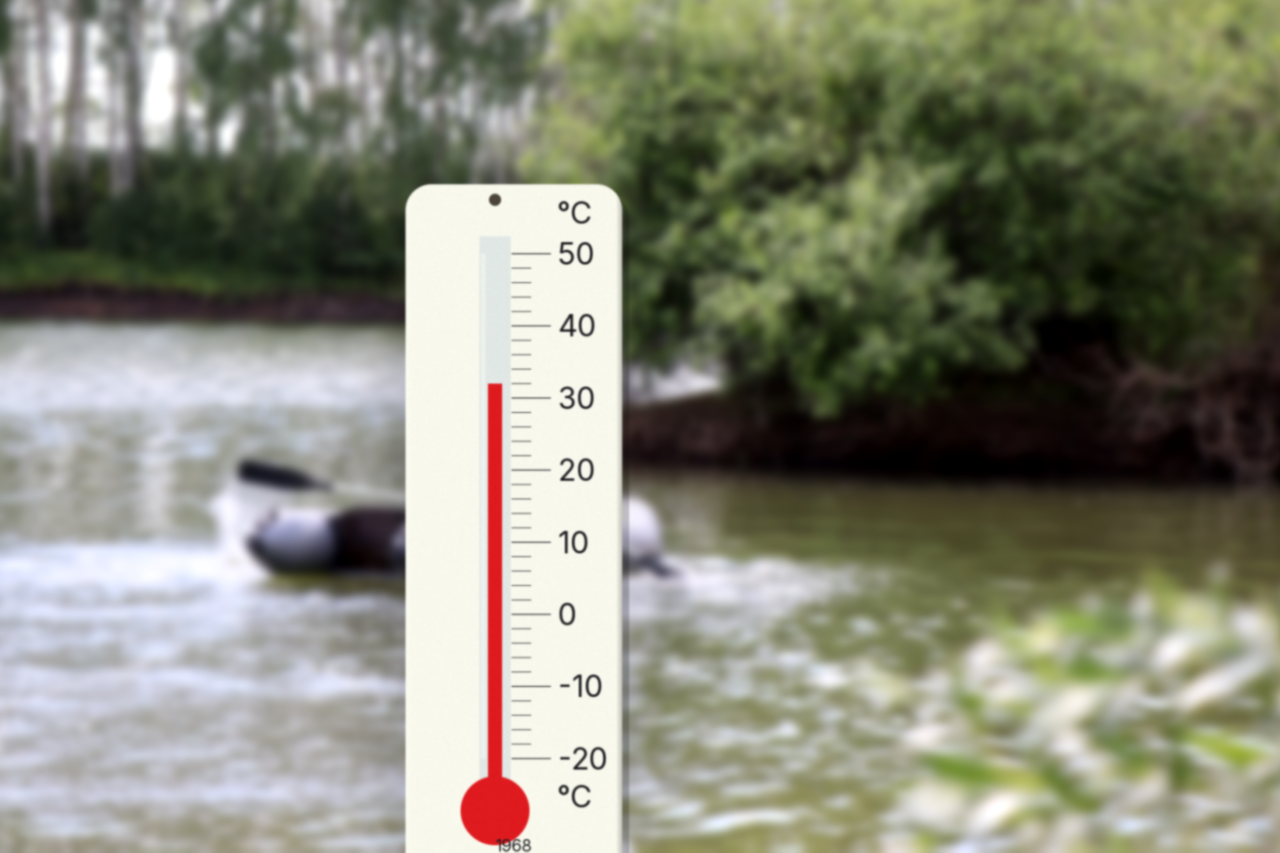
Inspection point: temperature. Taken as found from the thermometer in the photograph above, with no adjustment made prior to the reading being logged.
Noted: 32 °C
